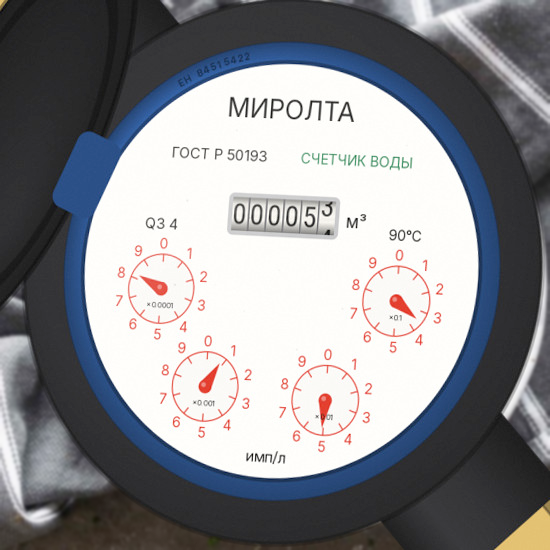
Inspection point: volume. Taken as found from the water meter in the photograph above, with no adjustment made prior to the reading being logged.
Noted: 53.3508 m³
